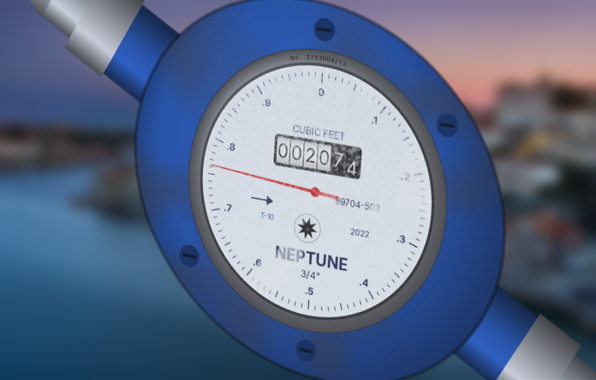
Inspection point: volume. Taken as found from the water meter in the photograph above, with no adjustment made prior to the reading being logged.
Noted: 2073.76 ft³
